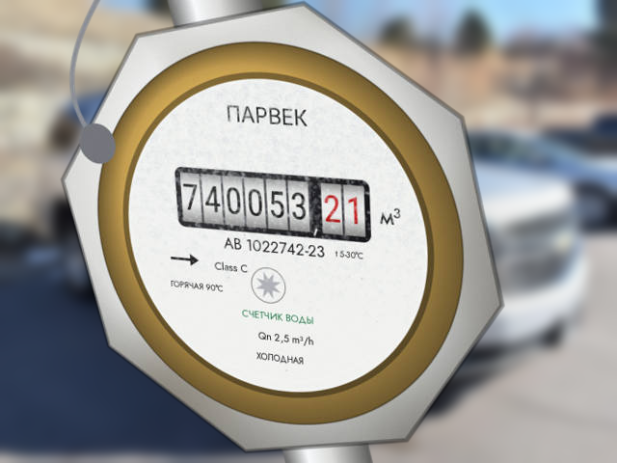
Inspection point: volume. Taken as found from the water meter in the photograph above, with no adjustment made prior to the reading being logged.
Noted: 740053.21 m³
